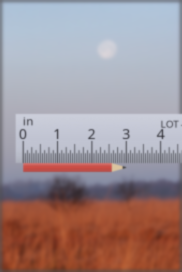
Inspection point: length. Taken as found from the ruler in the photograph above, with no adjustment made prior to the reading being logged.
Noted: 3 in
